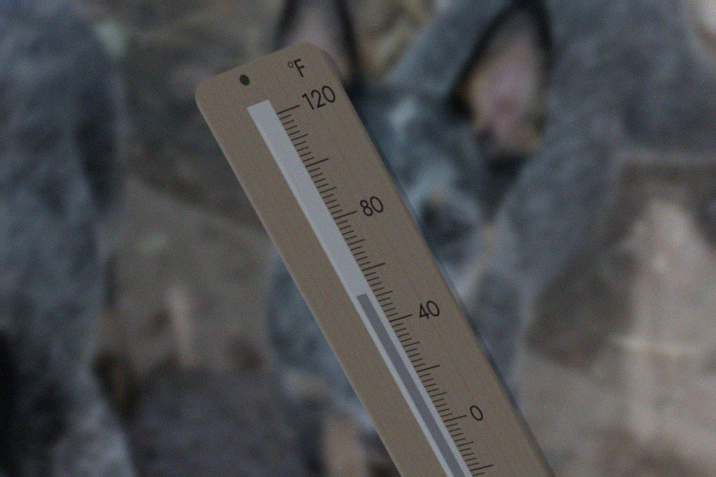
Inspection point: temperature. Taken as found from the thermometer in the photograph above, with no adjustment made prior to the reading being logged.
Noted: 52 °F
